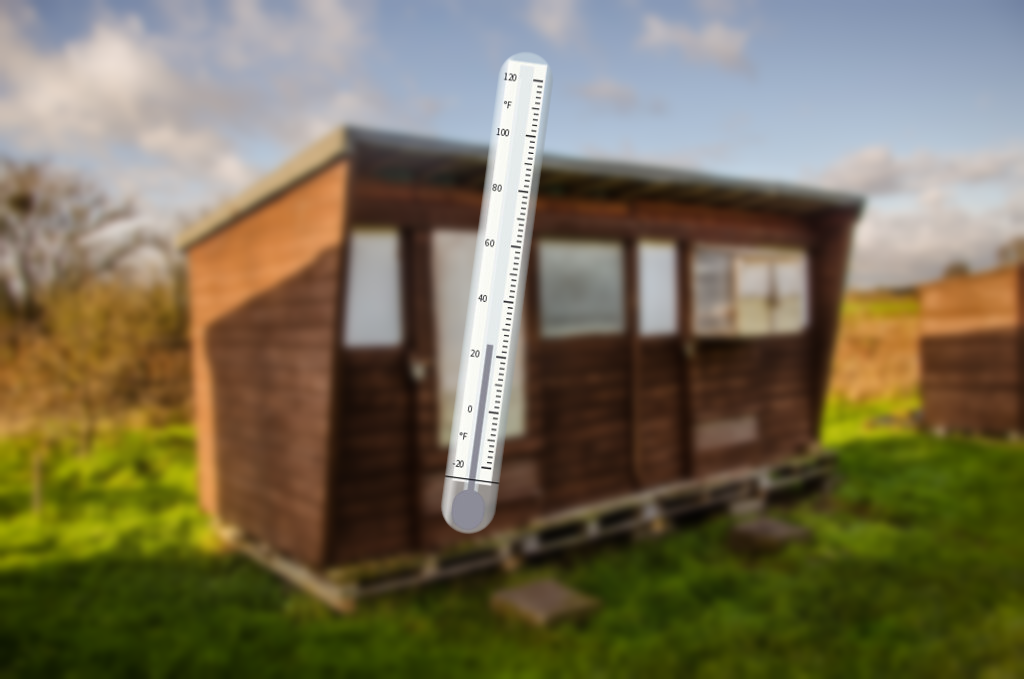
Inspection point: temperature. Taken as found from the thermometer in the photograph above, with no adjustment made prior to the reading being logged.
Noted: 24 °F
